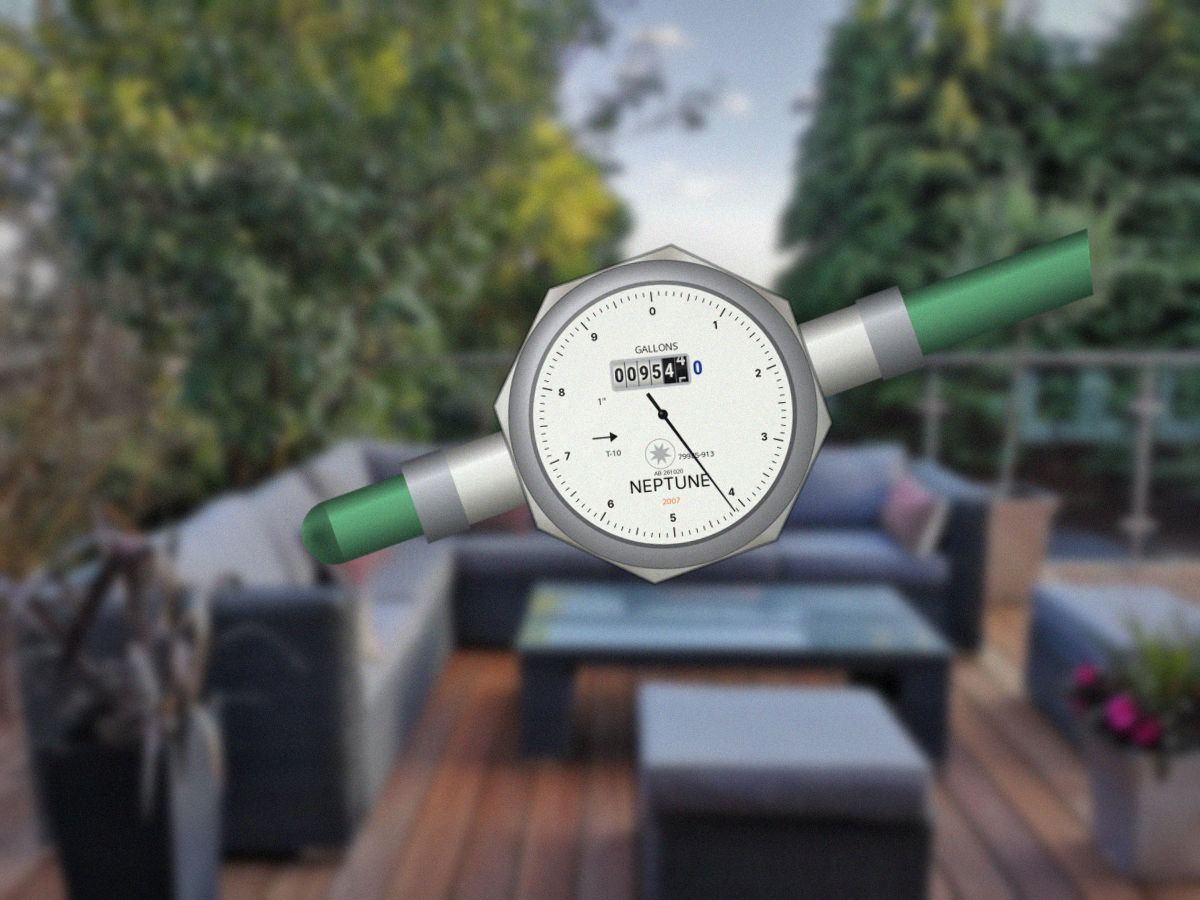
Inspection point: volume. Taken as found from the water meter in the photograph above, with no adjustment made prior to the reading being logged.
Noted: 95444.1 gal
